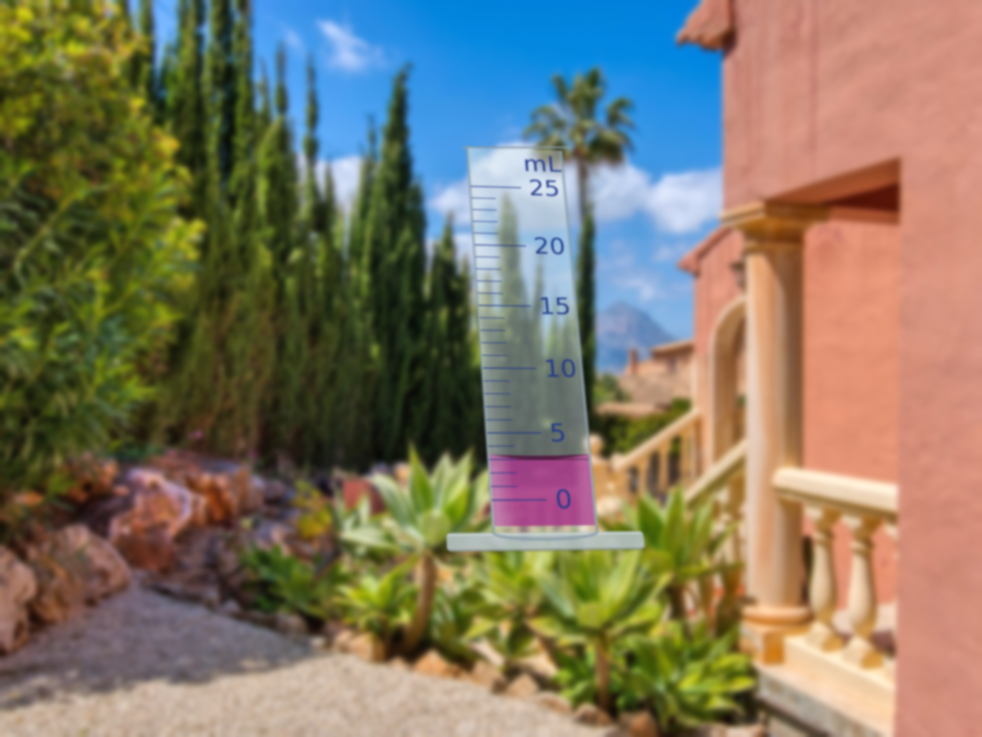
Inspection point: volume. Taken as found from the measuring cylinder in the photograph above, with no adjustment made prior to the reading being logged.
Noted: 3 mL
